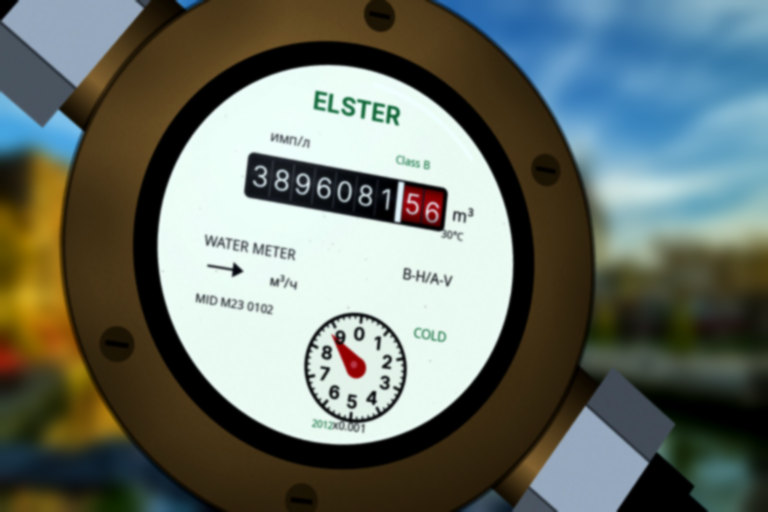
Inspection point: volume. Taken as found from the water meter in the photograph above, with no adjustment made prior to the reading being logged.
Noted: 3896081.558 m³
